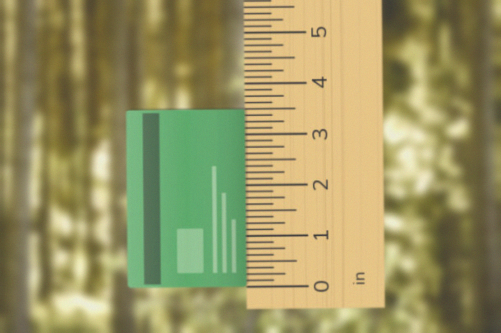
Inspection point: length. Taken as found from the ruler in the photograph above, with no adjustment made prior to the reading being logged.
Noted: 3.5 in
